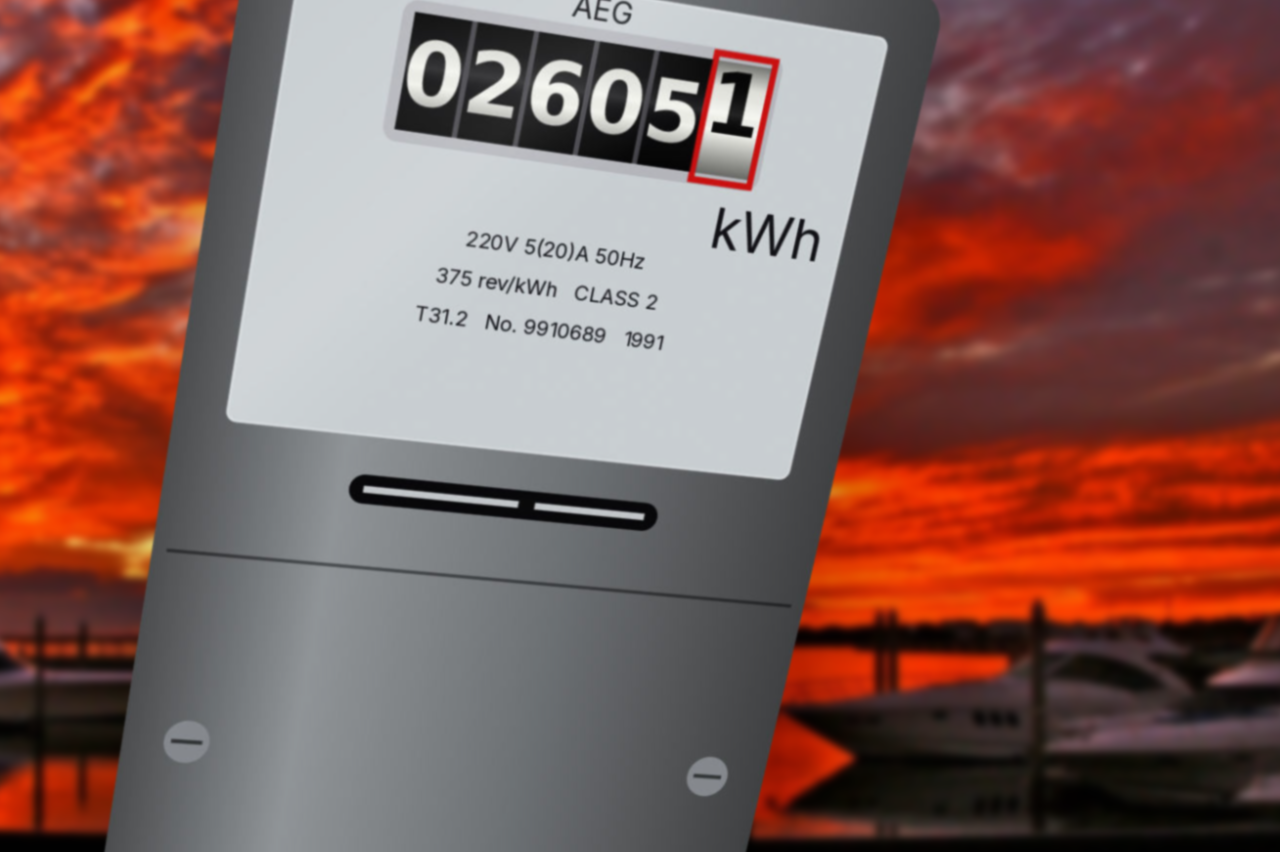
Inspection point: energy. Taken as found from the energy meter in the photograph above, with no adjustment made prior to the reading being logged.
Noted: 2605.1 kWh
